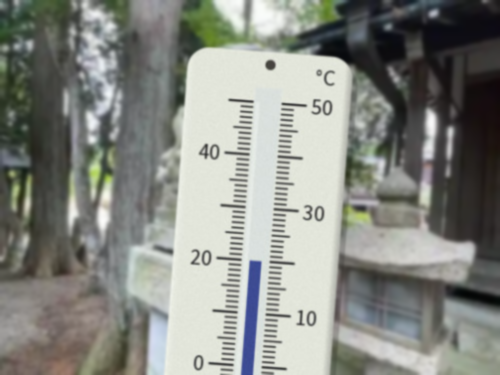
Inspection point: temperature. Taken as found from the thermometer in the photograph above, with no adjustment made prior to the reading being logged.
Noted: 20 °C
